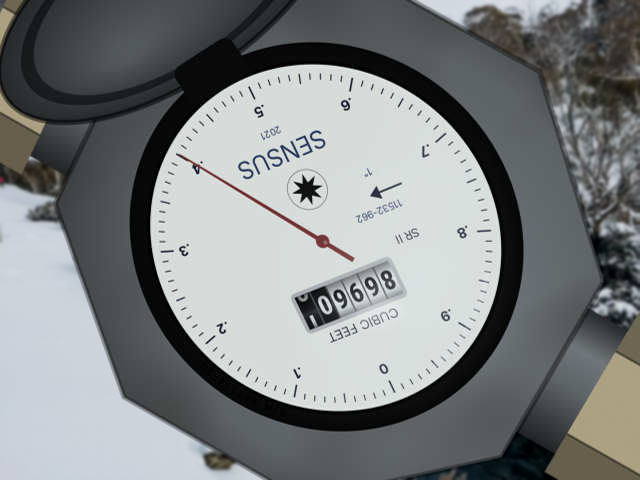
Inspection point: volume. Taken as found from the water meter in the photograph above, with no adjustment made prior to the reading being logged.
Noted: 869601.40 ft³
